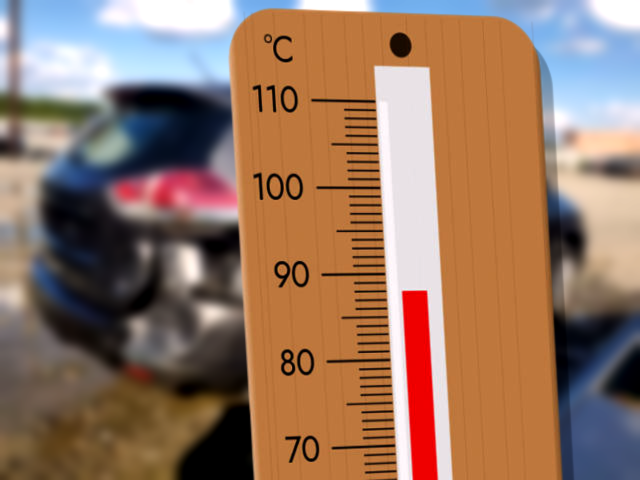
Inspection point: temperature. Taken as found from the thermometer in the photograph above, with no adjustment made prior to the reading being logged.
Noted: 88 °C
